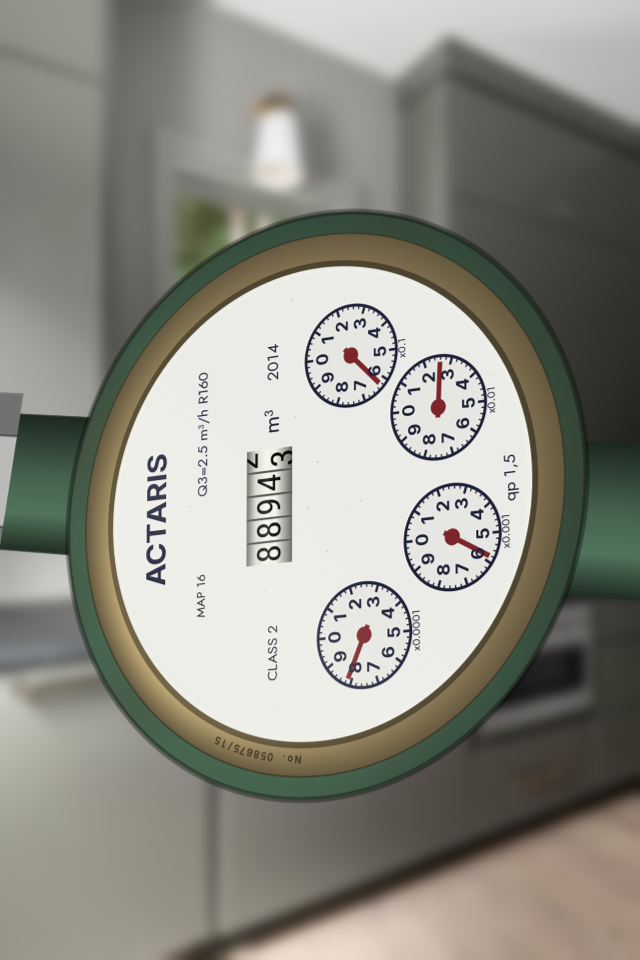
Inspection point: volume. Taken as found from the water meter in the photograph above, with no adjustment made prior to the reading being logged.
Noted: 88942.6258 m³
